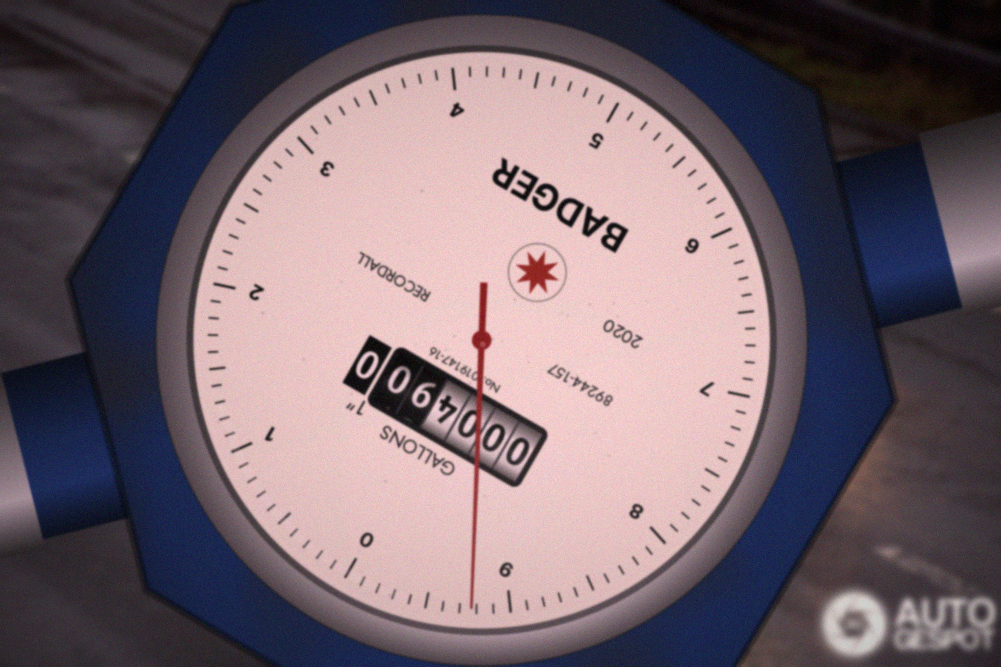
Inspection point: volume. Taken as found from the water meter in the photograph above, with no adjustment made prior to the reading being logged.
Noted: 4899.2 gal
